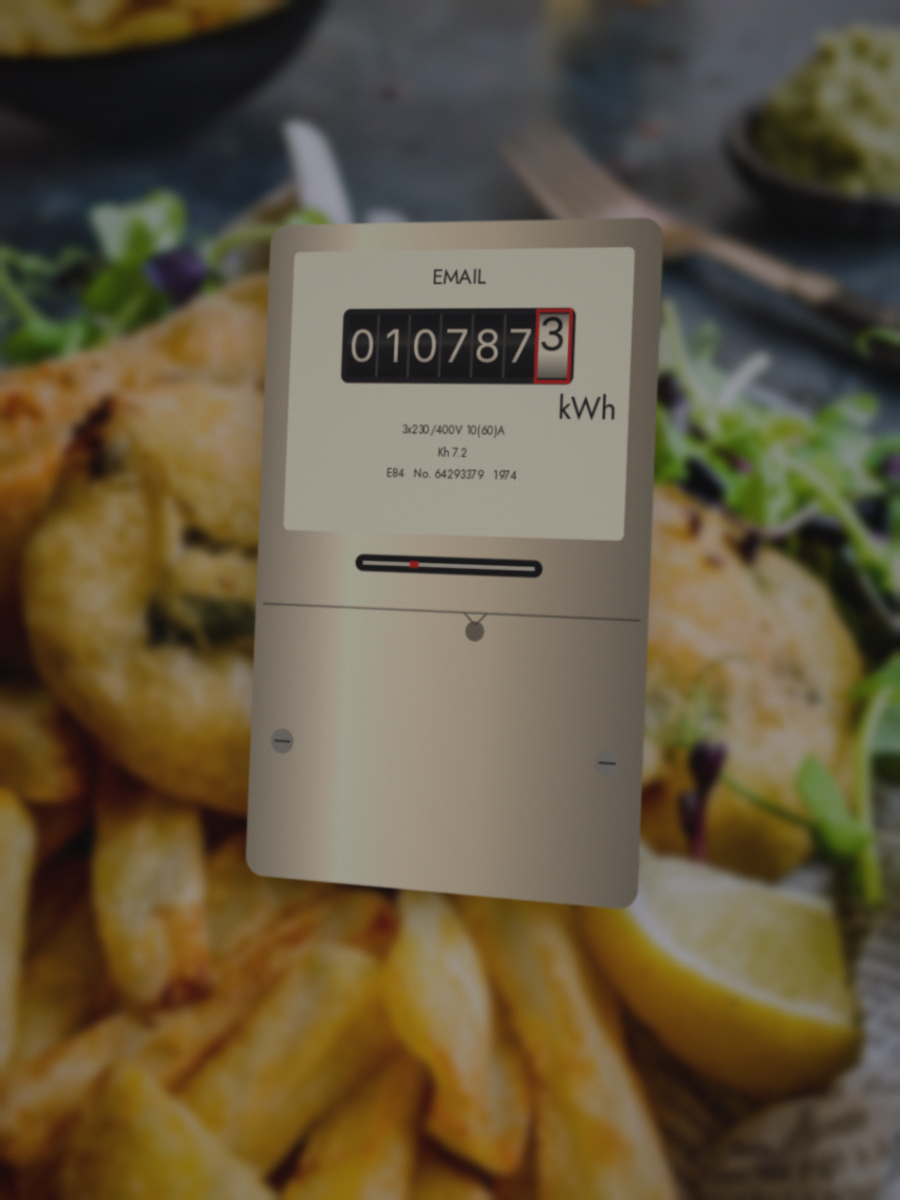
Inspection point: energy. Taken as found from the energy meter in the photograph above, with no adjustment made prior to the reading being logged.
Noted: 10787.3 kWh
